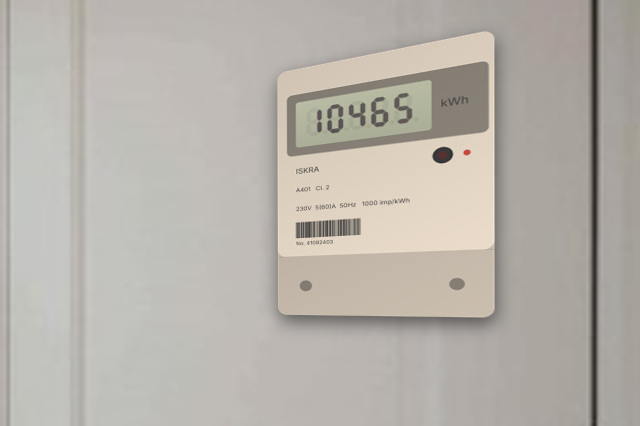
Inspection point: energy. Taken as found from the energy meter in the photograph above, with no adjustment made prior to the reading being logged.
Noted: 10465 kWh
